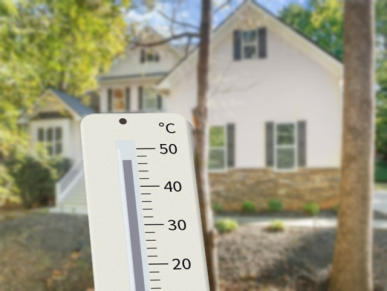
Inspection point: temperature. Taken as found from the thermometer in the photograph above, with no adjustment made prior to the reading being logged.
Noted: 47 °C
